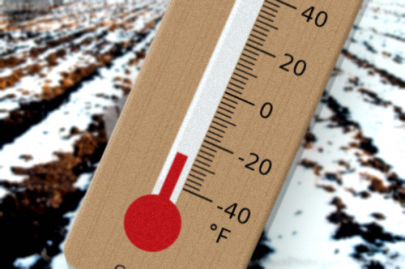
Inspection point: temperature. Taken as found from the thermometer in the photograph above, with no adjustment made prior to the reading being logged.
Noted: -28 °F
